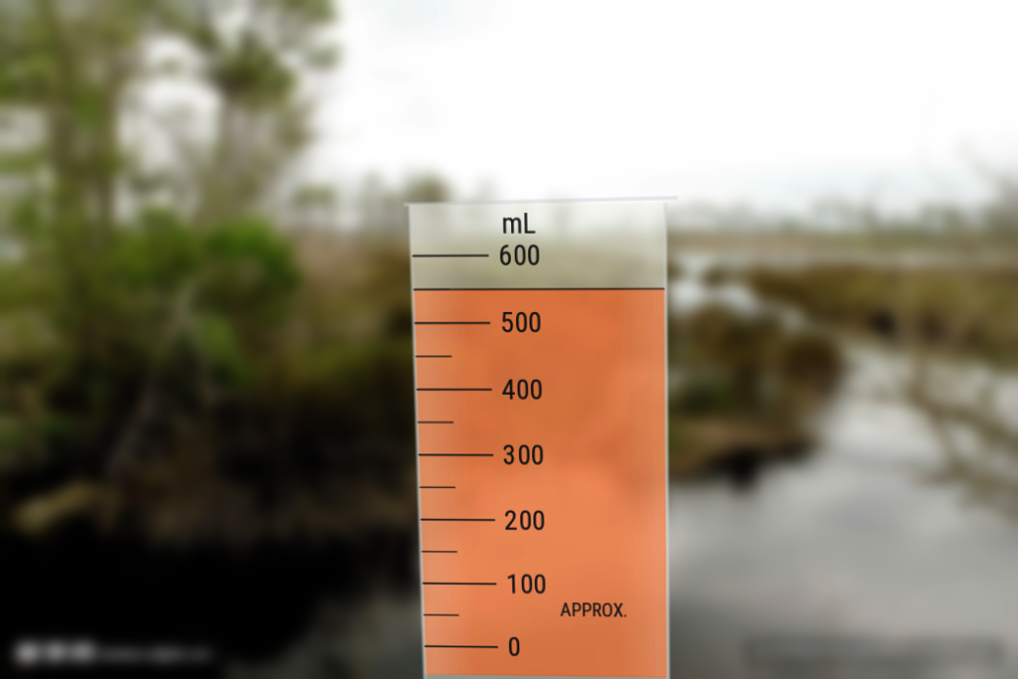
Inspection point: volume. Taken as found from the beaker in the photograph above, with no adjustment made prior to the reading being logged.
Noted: 550 mL
